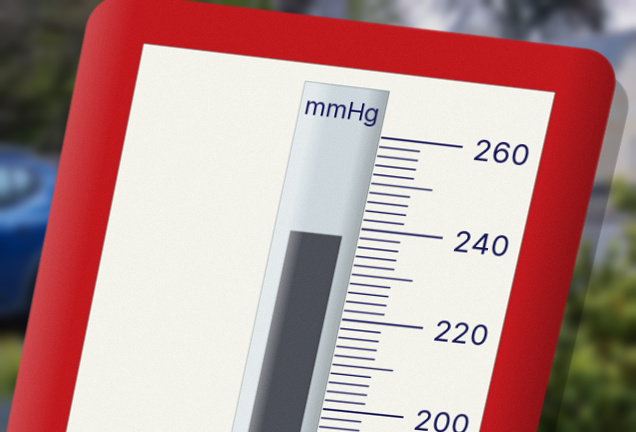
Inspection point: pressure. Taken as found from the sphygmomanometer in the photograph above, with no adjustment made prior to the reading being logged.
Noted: 238 mmHg
